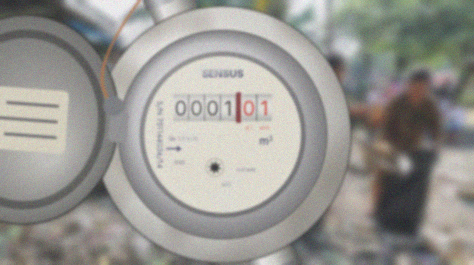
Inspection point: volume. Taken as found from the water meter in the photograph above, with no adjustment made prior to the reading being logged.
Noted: 1.01 m³
